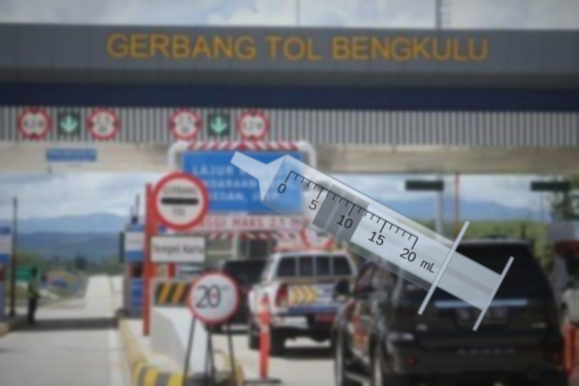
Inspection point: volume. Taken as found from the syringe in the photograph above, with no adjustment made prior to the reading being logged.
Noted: 6 mL
